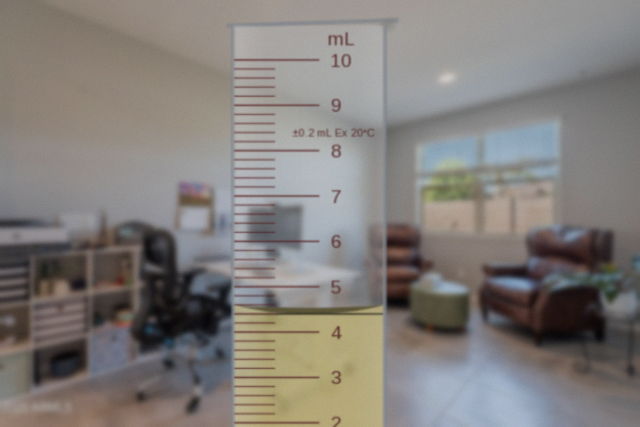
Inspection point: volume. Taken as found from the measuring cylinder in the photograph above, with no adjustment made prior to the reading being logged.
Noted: 4.4 mL
